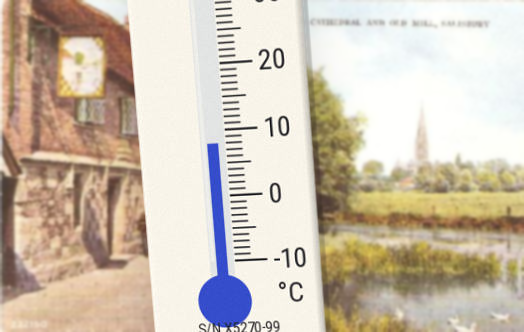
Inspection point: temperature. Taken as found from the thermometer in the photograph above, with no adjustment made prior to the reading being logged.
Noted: 8 °C
